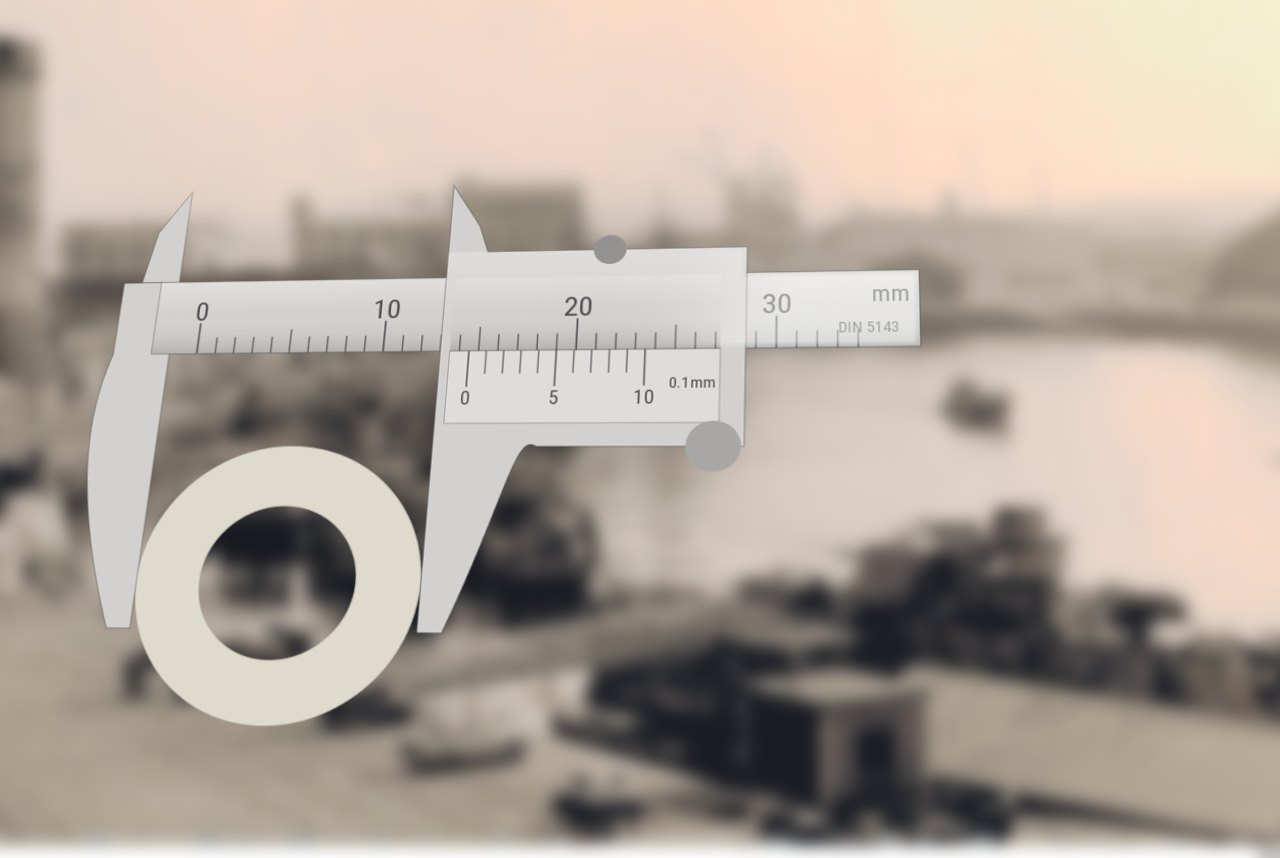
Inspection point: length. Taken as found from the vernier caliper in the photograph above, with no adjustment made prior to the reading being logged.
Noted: 14.5 mm
